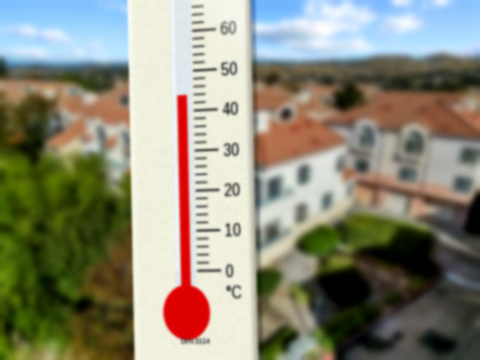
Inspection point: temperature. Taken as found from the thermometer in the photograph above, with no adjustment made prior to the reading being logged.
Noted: 44 °C
